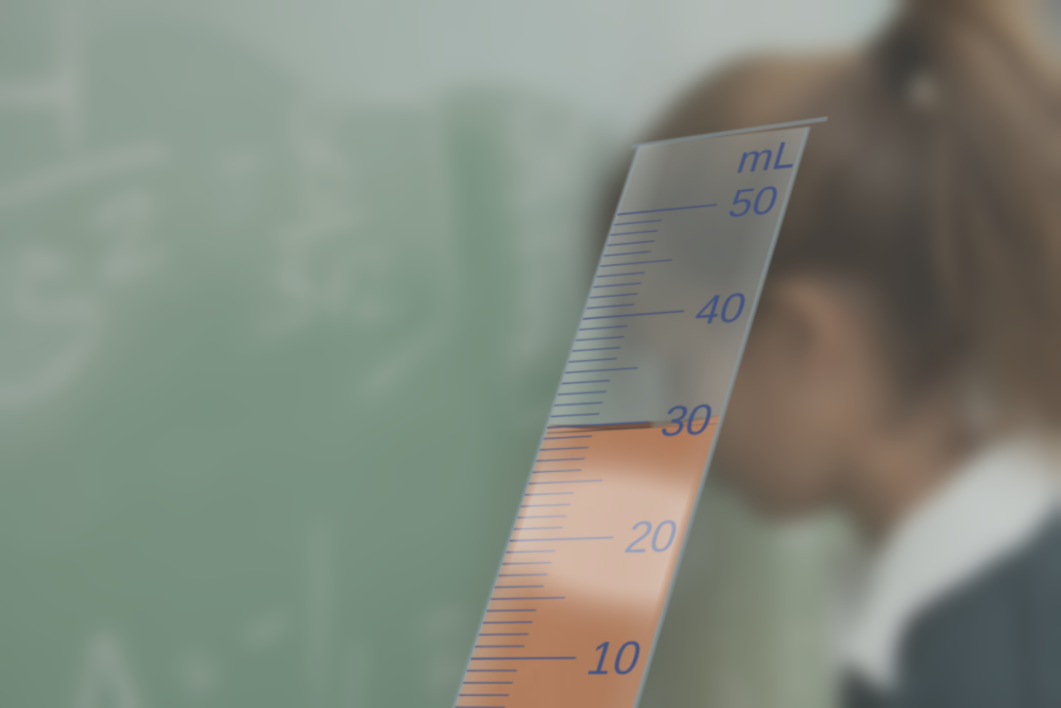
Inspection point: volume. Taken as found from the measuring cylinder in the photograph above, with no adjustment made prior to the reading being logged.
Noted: 29.5 mL
